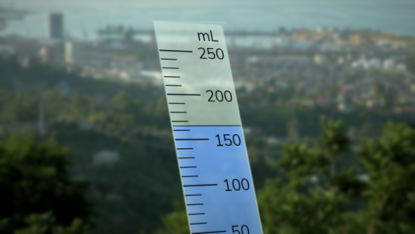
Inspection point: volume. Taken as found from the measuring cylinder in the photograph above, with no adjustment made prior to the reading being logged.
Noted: 165 mL
